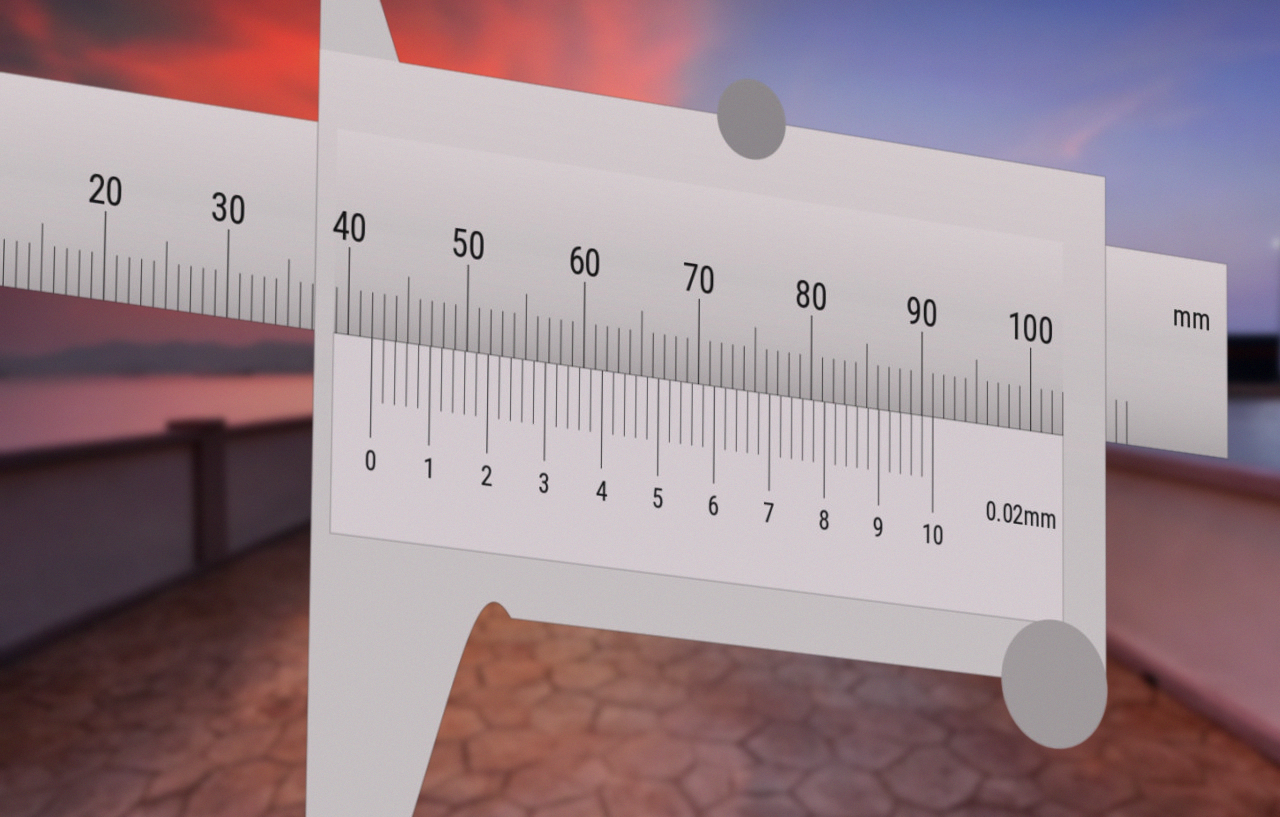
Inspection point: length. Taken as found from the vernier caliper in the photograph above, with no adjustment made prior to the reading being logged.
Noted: 42.0 mm
